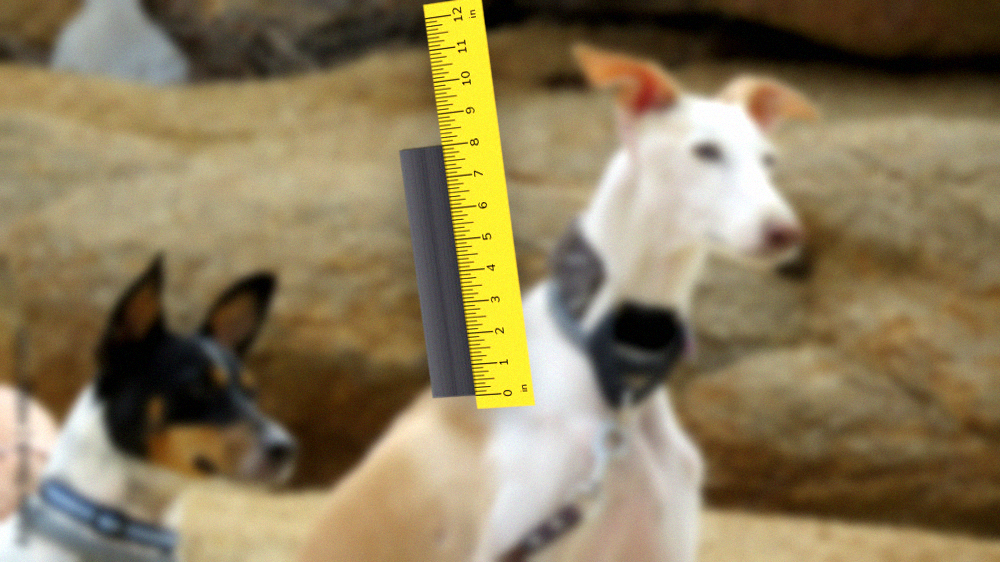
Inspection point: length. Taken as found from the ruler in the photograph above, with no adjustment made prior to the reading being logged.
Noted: 8 in
